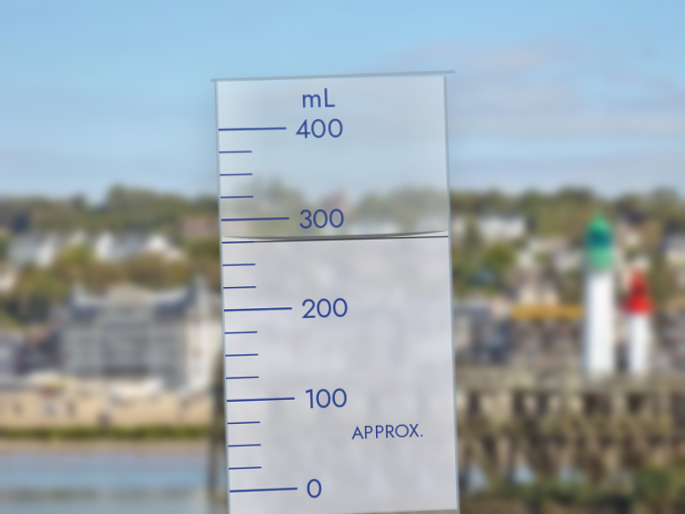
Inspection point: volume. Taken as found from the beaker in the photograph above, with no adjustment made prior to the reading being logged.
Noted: 275 mL
